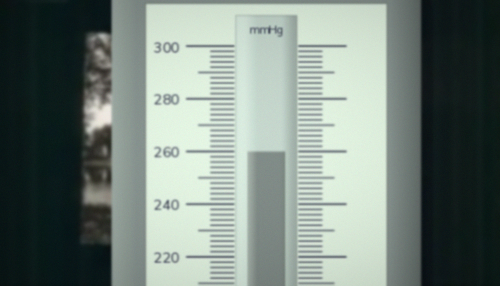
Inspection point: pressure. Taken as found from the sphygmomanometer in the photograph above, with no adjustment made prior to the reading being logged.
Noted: 260 mmHg
